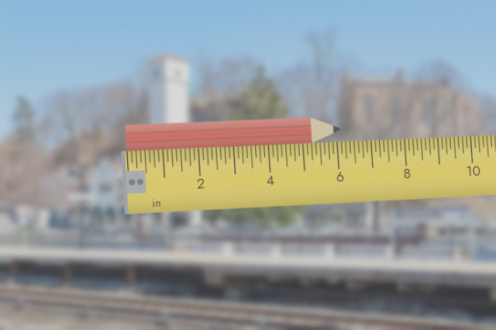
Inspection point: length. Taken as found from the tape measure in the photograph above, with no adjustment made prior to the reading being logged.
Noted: 6.125 in
